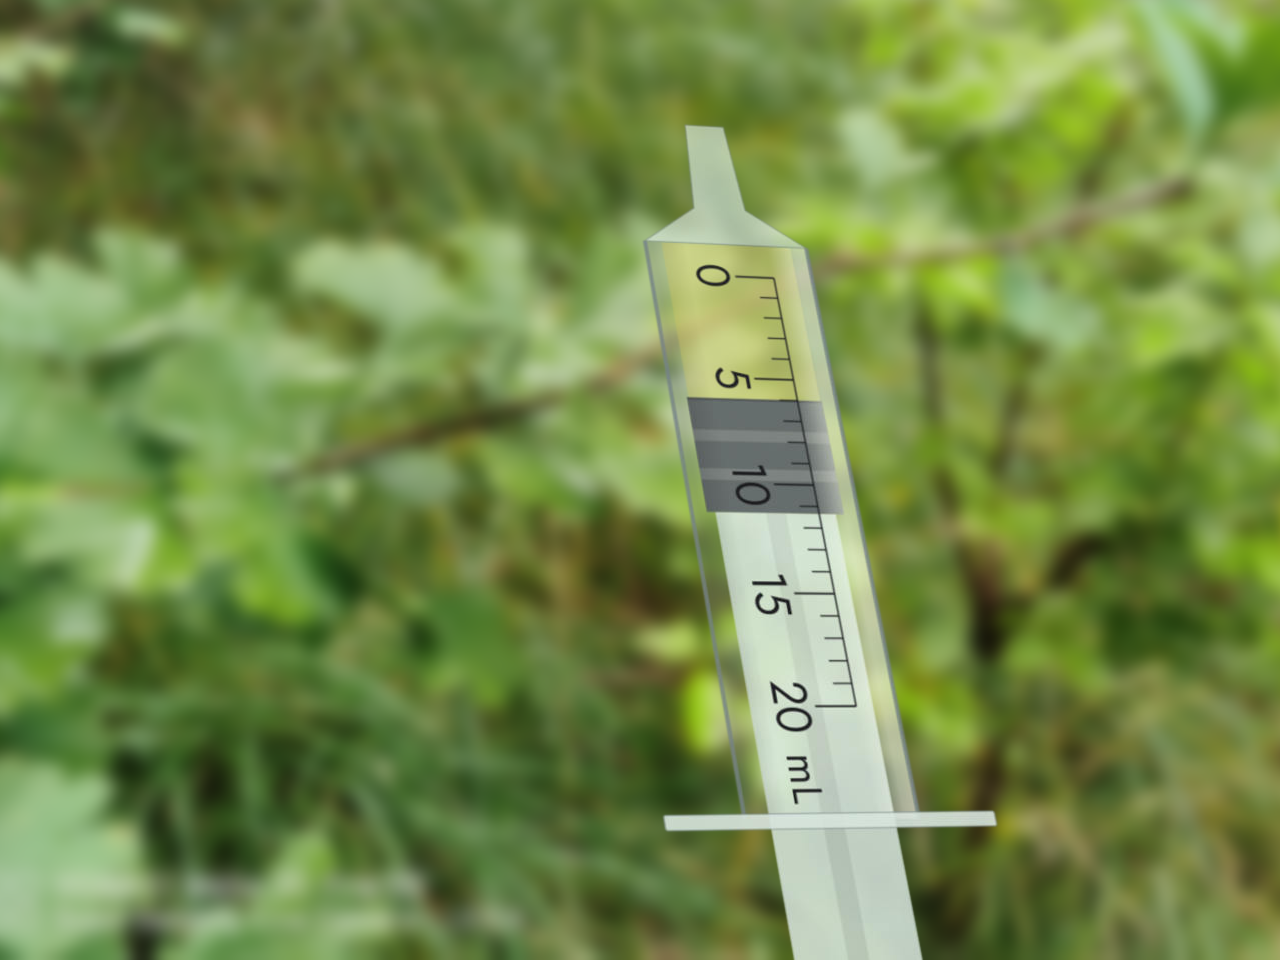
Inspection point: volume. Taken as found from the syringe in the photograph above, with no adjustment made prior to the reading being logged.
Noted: 6 mL
